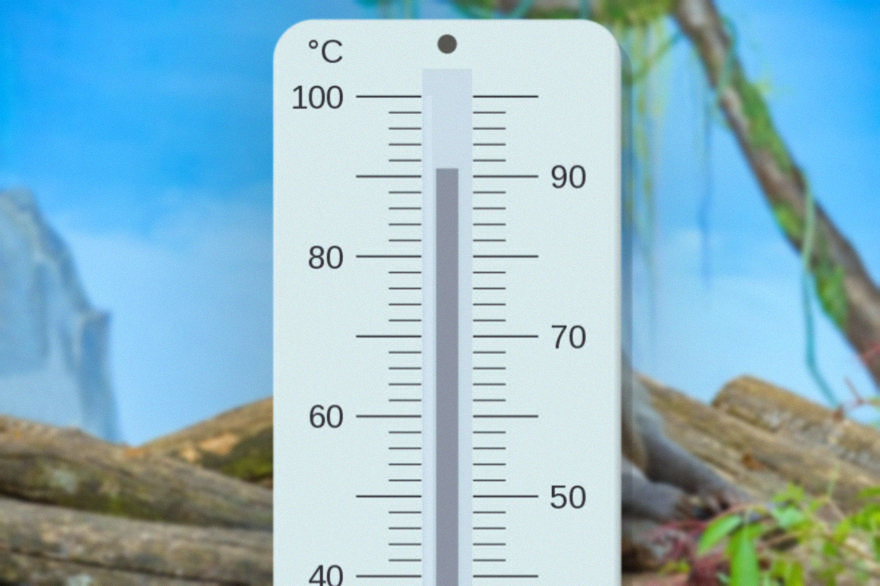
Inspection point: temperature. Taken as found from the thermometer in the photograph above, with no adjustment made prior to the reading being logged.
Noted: 91 °C
